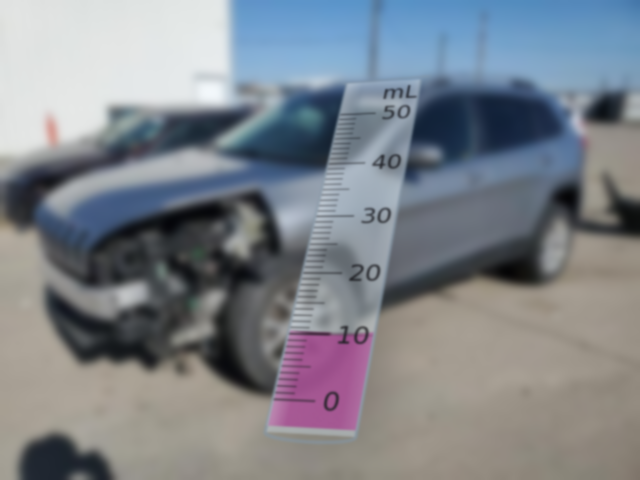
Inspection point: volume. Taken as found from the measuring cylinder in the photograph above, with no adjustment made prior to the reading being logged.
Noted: 10 mL
